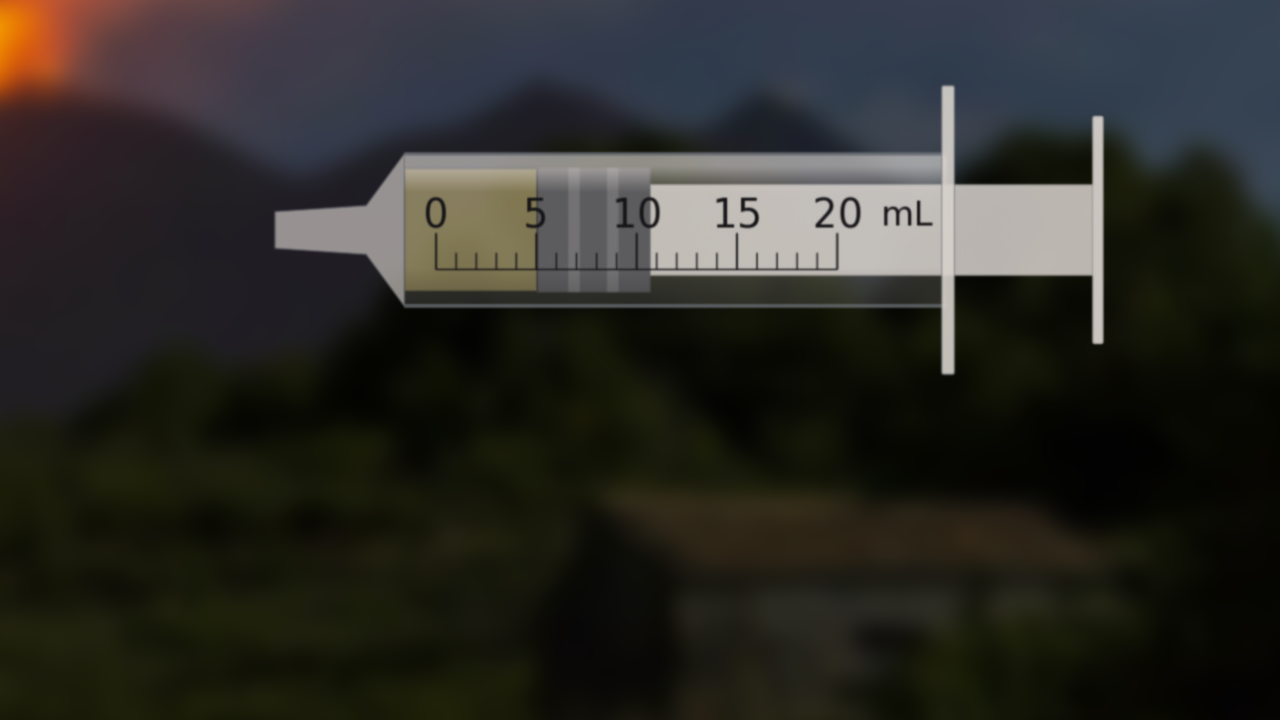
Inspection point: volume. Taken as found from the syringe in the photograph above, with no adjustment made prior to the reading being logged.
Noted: 5 mL
